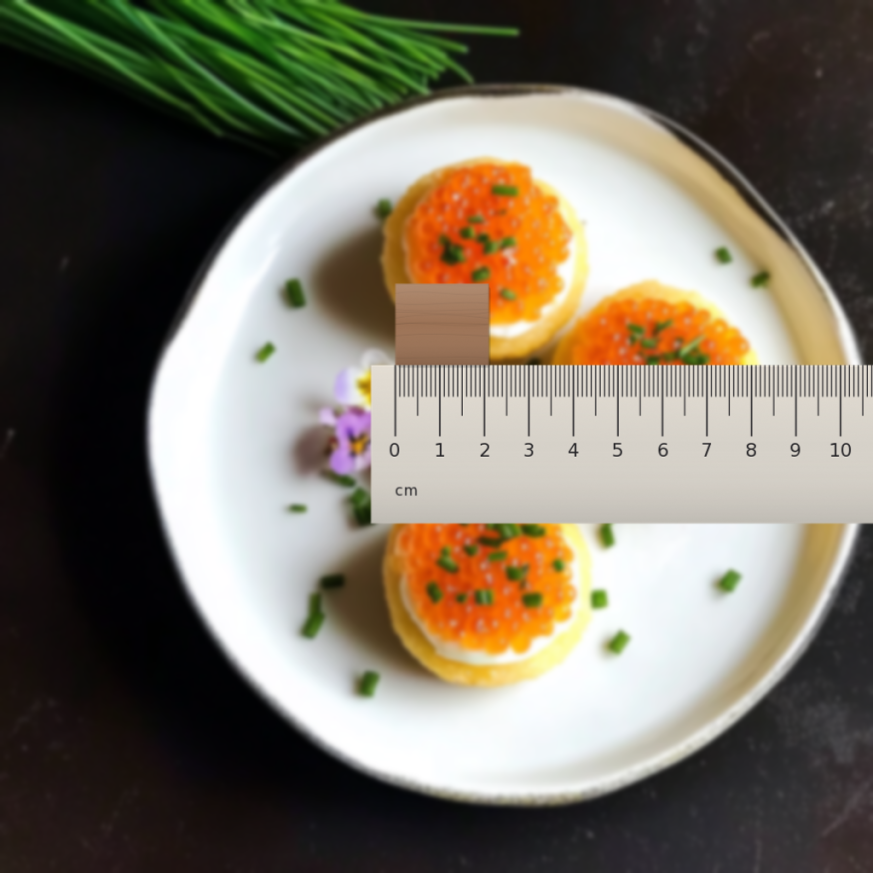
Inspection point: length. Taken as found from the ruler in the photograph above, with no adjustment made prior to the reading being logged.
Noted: 2.1 cm
